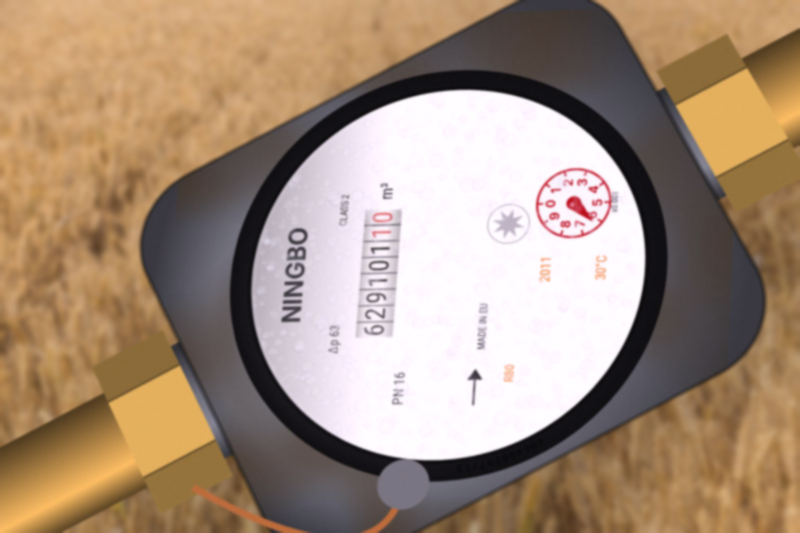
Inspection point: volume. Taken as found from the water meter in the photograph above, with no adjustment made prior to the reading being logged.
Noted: 629101.106 m³
